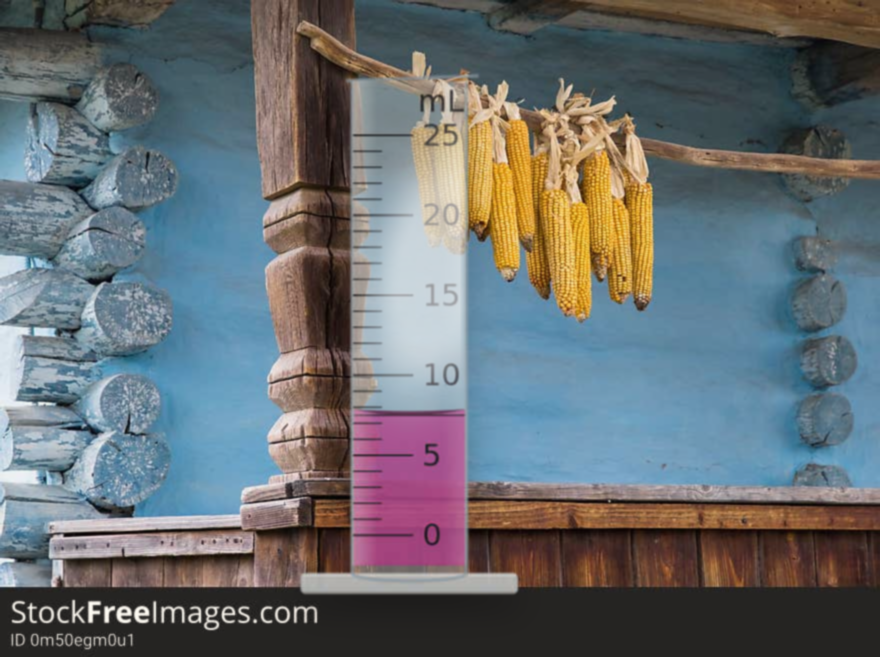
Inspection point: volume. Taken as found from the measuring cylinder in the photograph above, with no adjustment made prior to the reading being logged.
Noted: 7.5 mL
